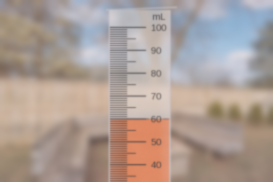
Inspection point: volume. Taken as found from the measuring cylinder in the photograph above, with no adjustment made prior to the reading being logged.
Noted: 60 mL
